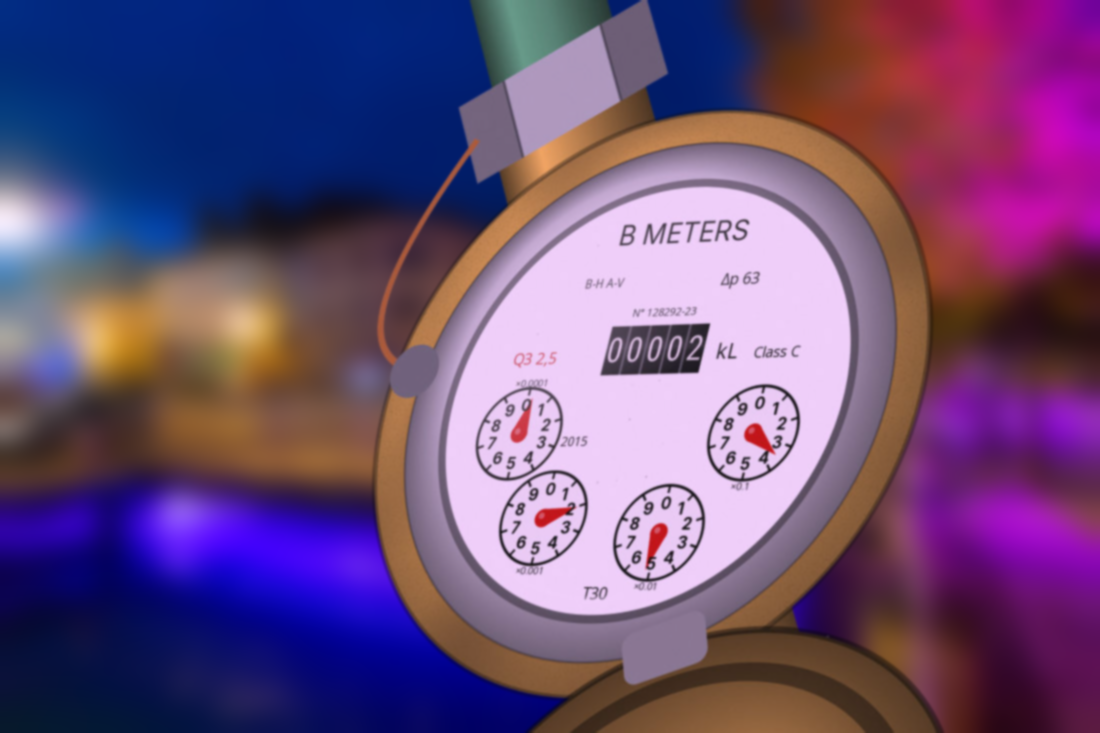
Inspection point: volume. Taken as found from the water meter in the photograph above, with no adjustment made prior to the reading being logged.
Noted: 2.3520 kL
